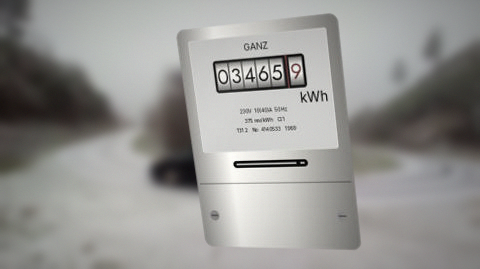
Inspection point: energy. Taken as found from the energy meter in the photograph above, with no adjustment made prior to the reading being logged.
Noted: 3465.9 kWh
